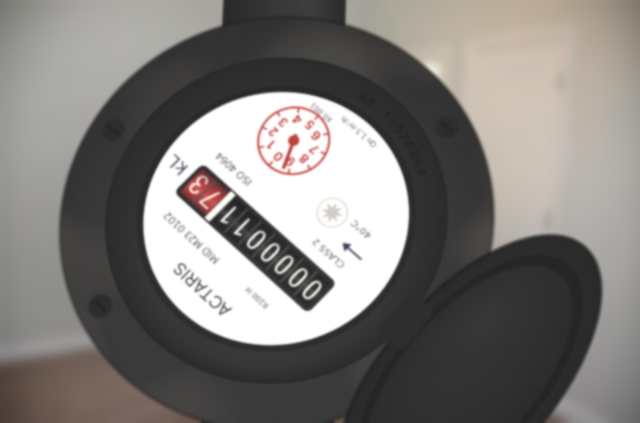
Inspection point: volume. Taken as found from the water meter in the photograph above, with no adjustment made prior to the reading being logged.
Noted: 11.729 kL
